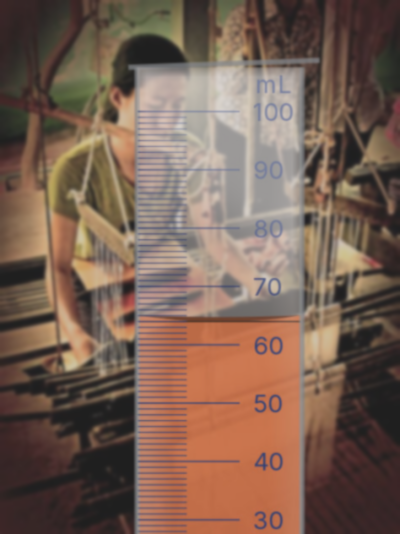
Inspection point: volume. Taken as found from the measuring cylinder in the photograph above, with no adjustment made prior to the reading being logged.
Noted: 64 mL
